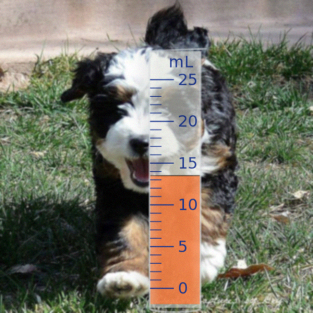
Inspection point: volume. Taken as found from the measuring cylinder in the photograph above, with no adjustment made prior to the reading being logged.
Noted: 13.5 mL
